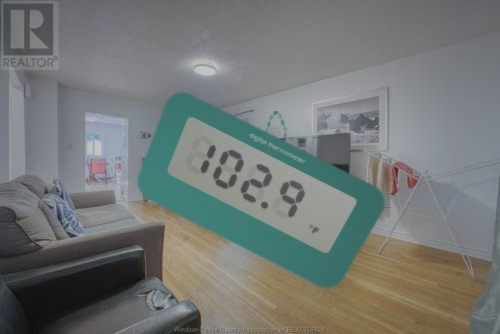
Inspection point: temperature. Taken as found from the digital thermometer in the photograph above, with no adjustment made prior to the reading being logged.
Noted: 102.9 °F
